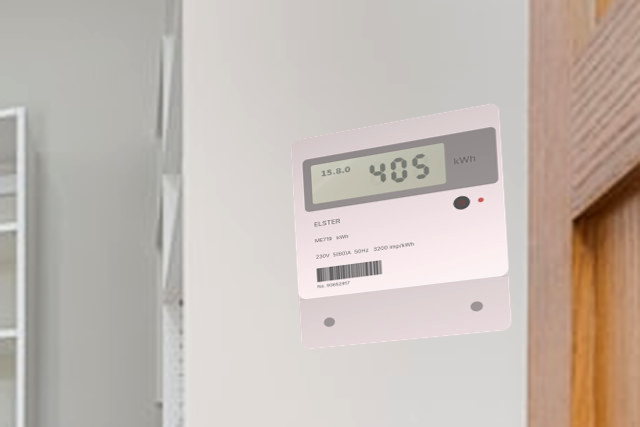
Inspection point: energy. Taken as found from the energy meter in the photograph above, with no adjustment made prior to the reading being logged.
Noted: 405 kWh
